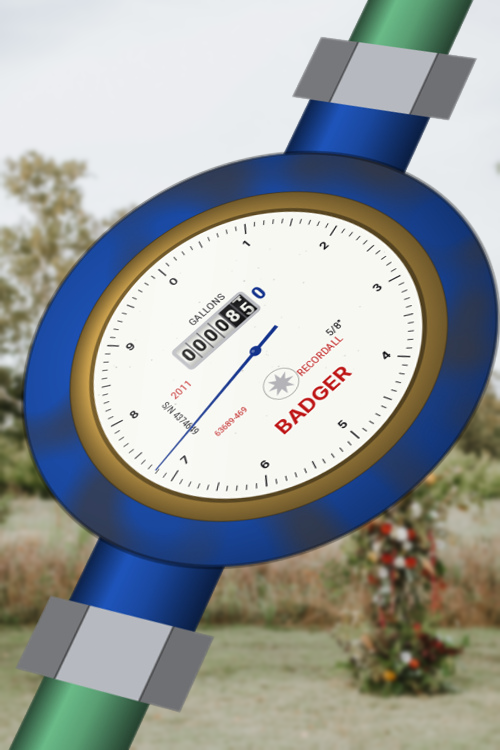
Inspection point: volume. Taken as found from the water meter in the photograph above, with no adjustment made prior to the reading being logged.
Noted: 847.2 gal
